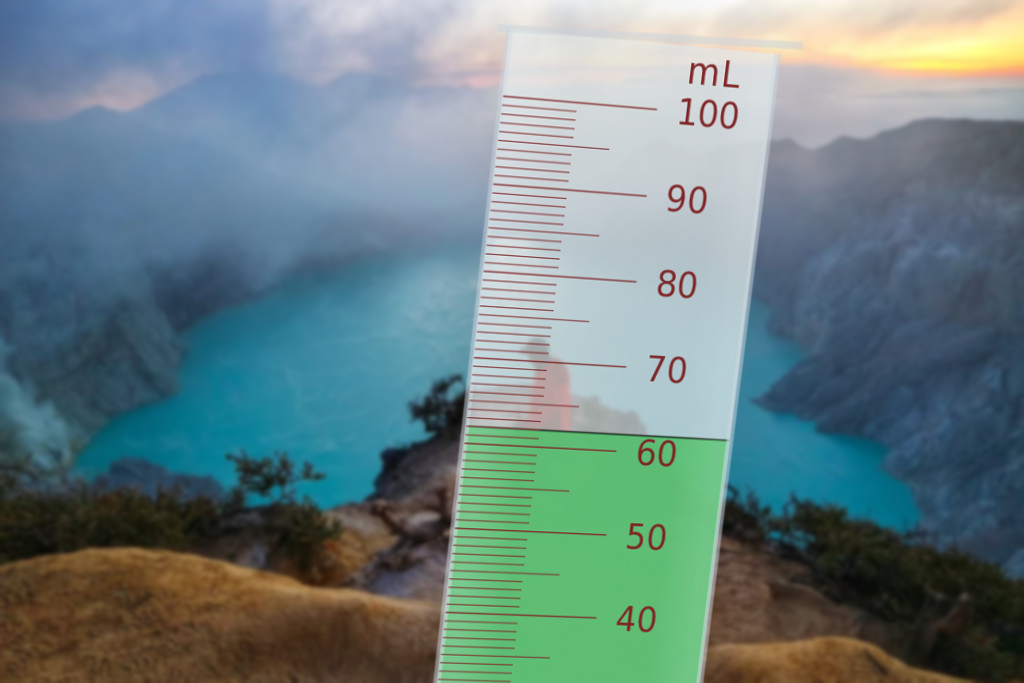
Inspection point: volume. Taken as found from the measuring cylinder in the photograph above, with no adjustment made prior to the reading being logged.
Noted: 62 mL
